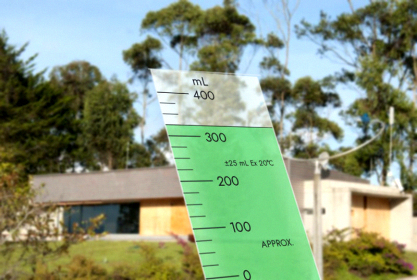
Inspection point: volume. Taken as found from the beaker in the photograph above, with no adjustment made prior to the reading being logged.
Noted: 325 mL
